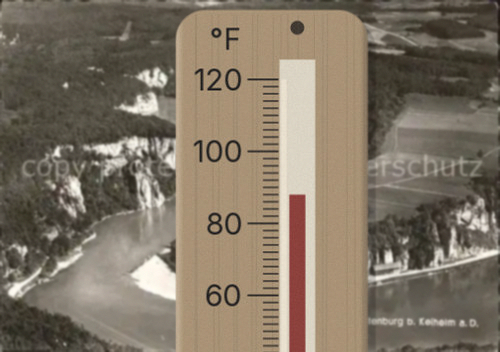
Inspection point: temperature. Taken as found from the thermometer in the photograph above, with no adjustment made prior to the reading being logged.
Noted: 88 °F
